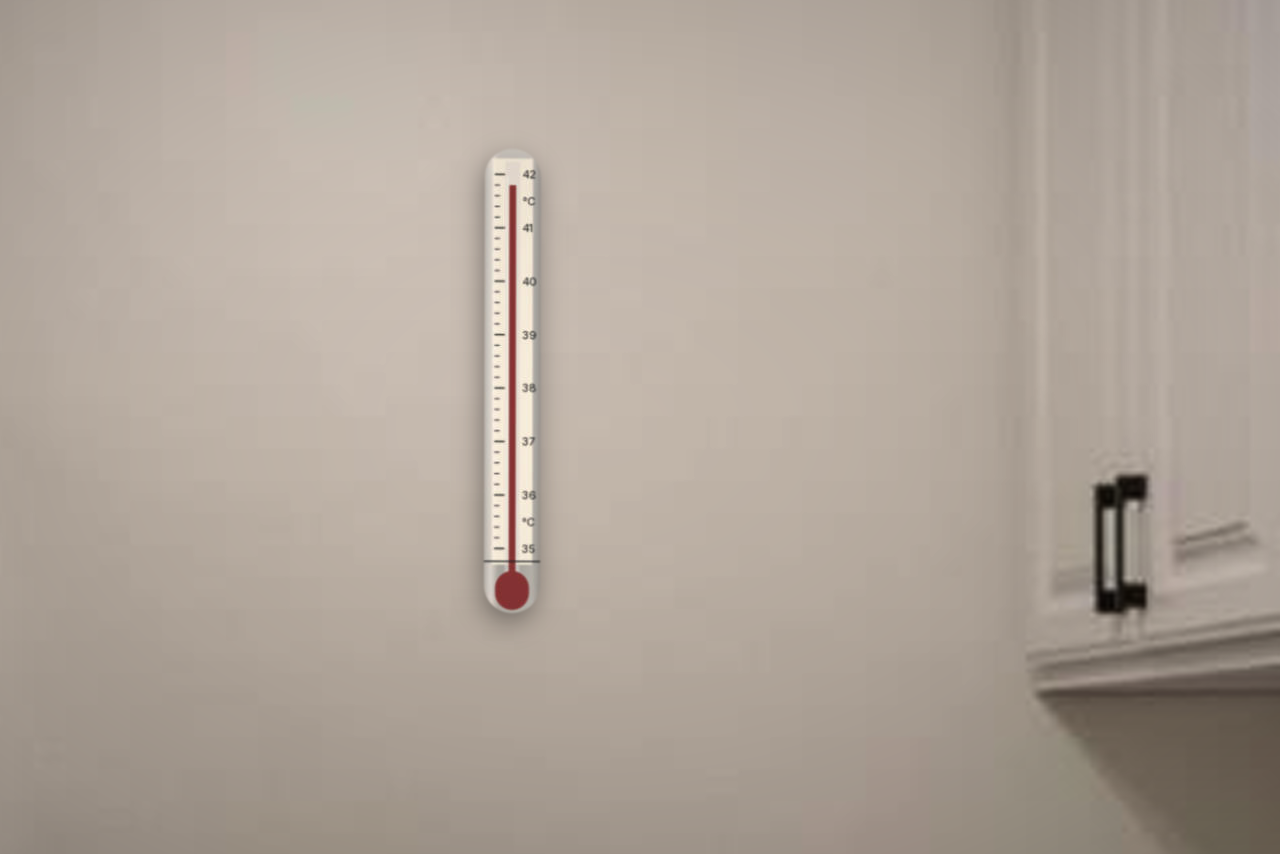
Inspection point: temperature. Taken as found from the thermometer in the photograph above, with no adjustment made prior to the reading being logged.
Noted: 41.8 °C
